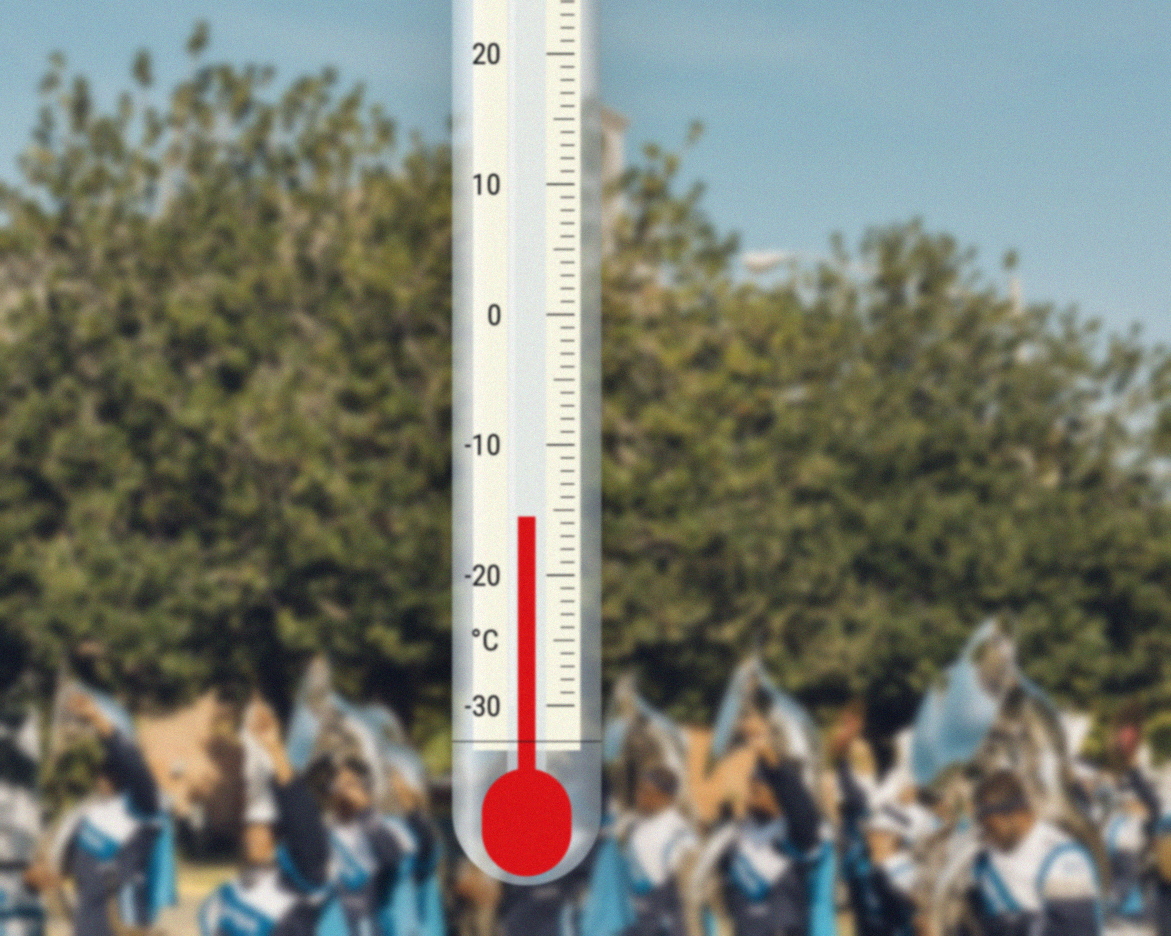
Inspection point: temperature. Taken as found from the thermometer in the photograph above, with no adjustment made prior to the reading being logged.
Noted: -15.5 °C
